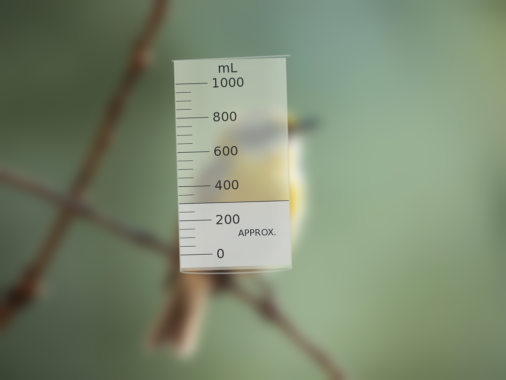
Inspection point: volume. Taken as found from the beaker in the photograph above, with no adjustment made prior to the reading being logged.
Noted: 300 mL
